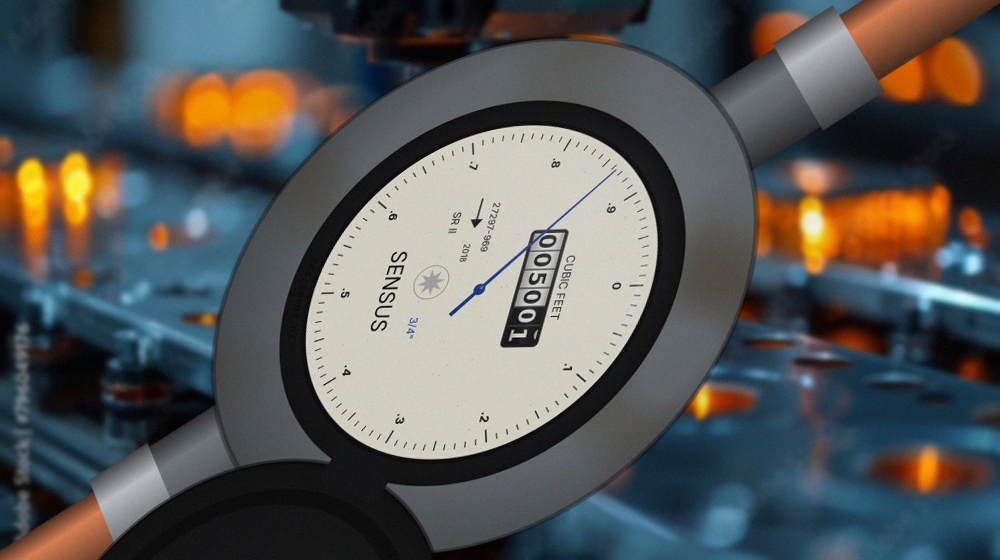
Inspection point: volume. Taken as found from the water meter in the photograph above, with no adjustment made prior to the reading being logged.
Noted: 5000.86 ft³
